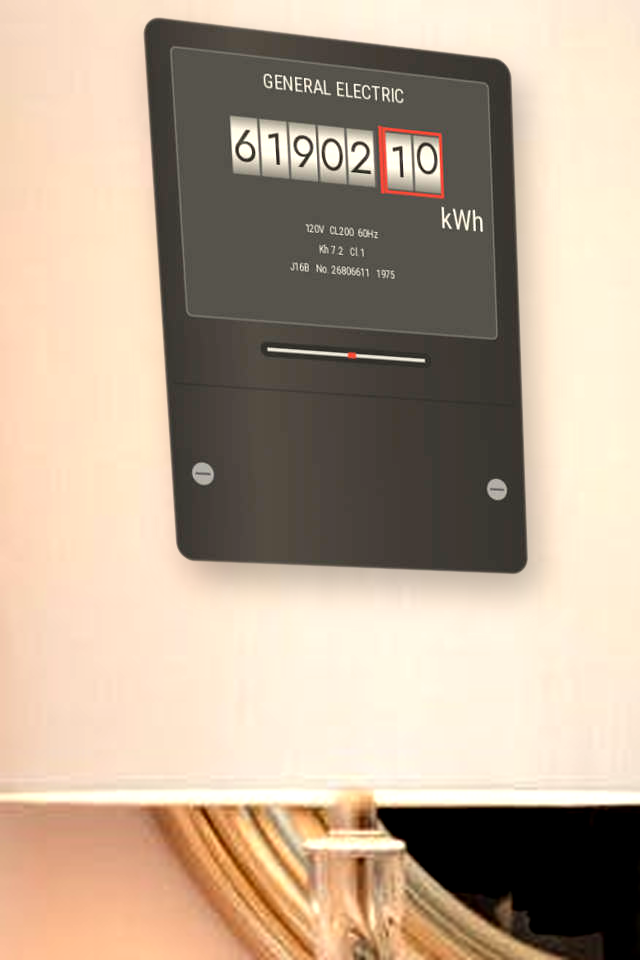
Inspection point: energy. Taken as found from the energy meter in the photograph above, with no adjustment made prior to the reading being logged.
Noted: 61902.10 kWh
